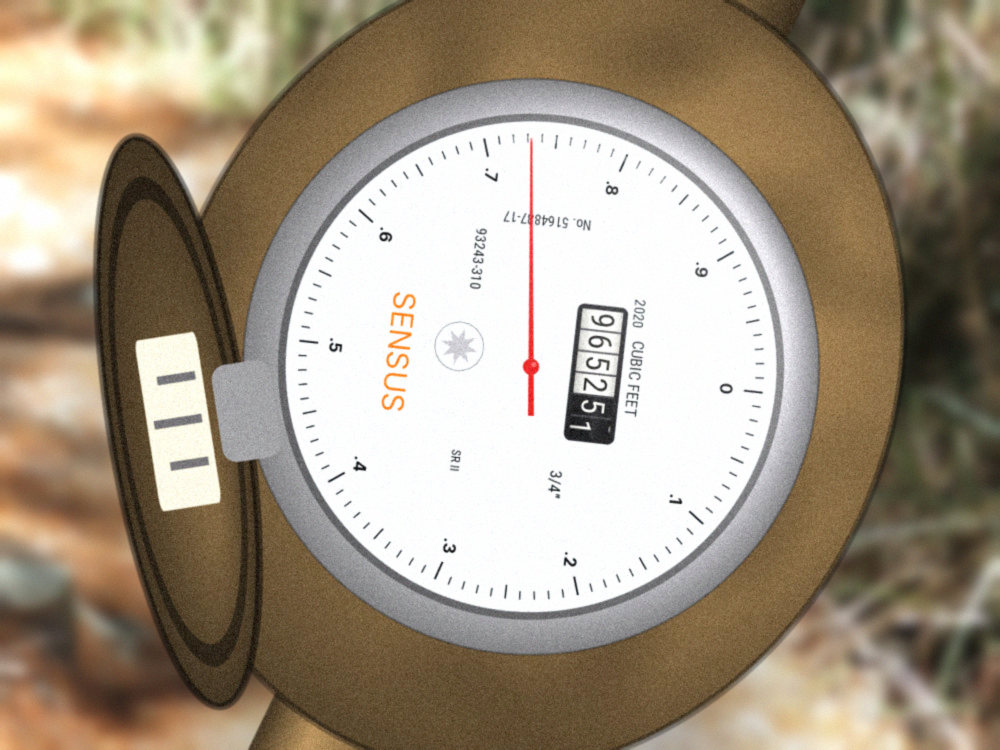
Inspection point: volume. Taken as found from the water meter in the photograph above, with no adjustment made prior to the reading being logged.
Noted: 965250.73 ft³
